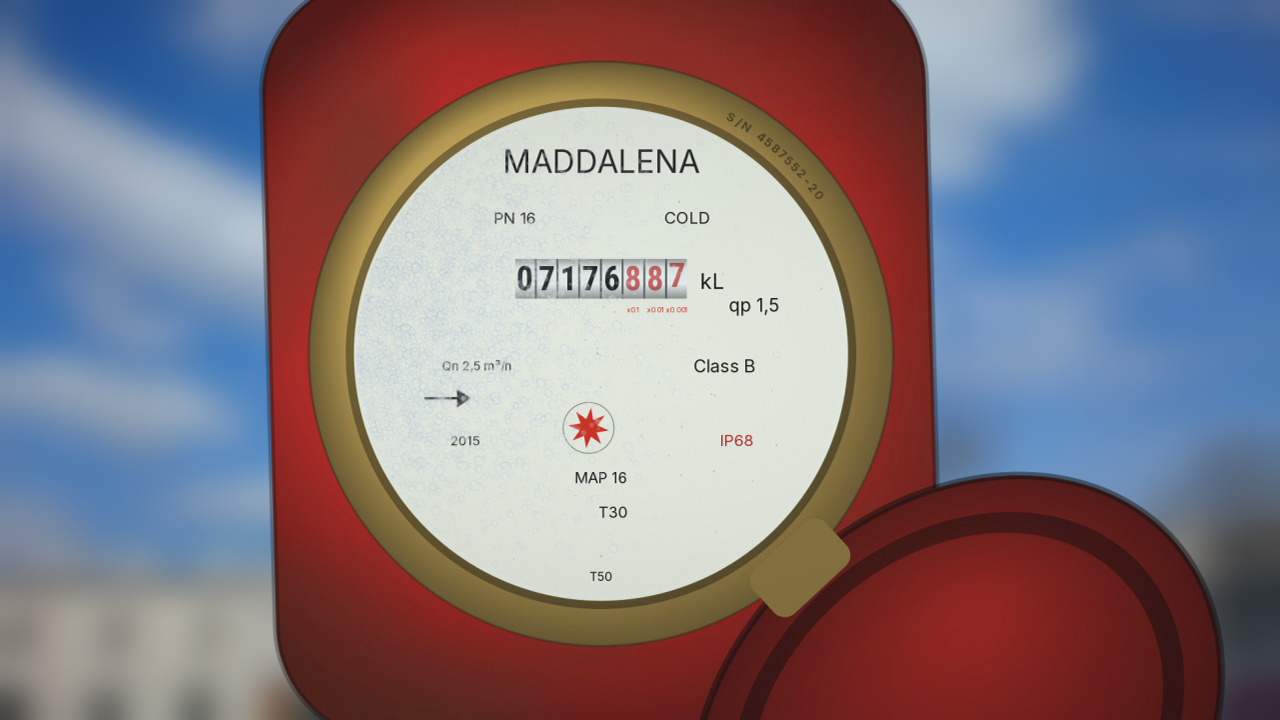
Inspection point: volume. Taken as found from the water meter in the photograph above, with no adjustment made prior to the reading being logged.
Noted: 7176.887 kL
